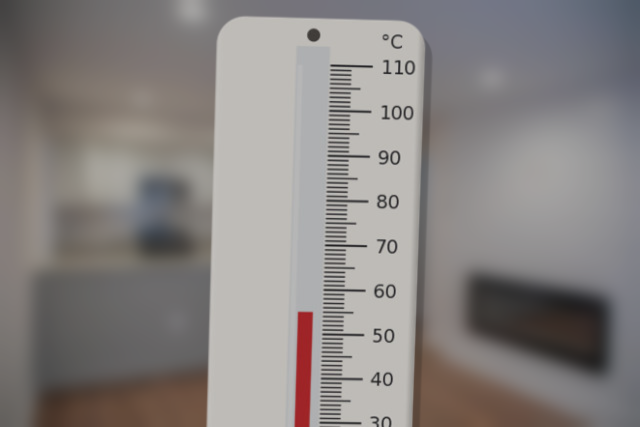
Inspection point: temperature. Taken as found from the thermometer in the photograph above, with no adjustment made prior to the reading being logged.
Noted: 55 °C
